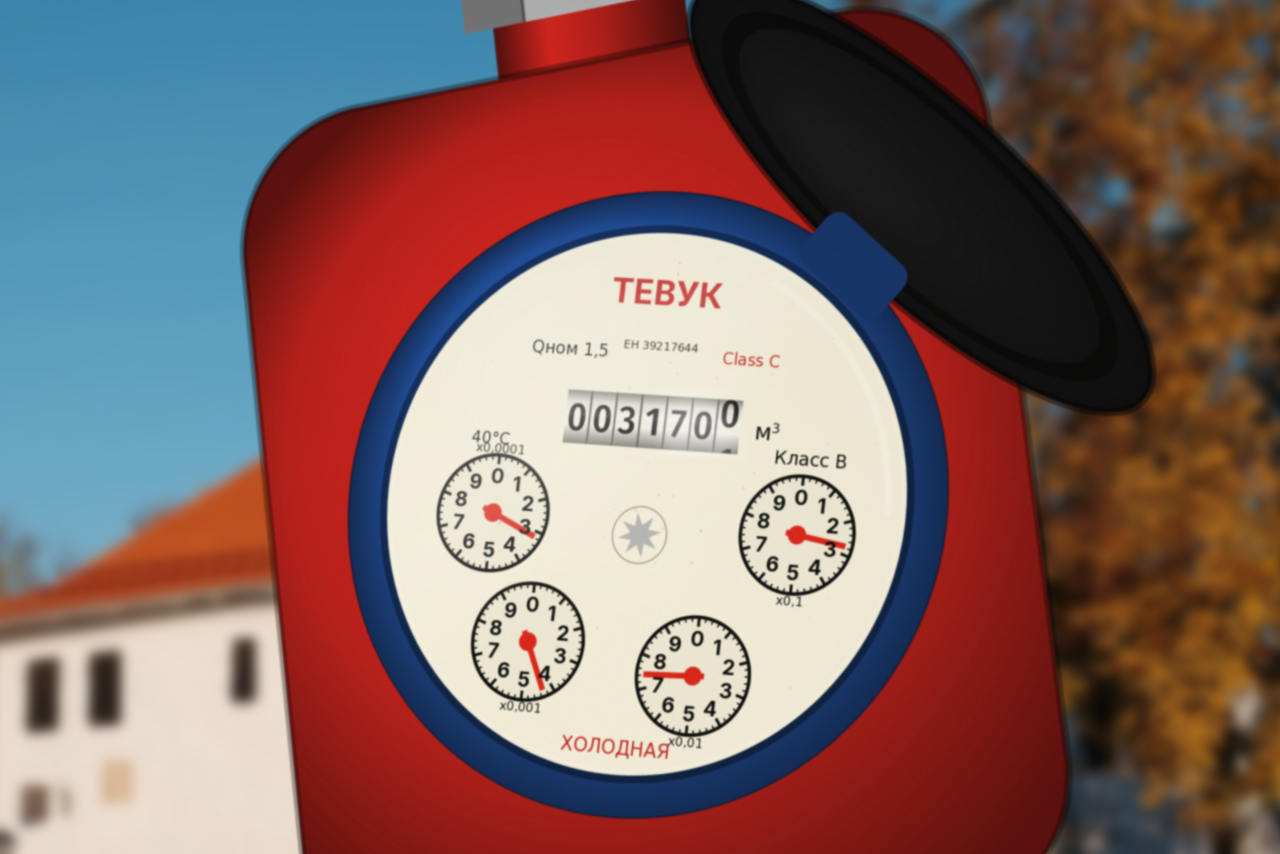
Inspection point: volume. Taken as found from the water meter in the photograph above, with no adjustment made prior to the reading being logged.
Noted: 31700.2743 m³
